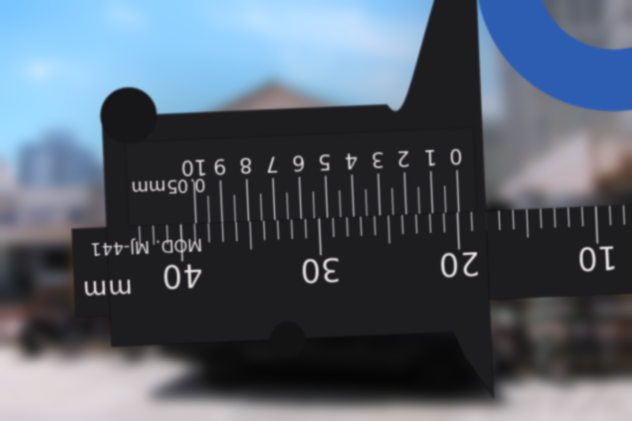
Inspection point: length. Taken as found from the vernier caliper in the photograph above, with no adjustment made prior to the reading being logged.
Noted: 19.9 mm
